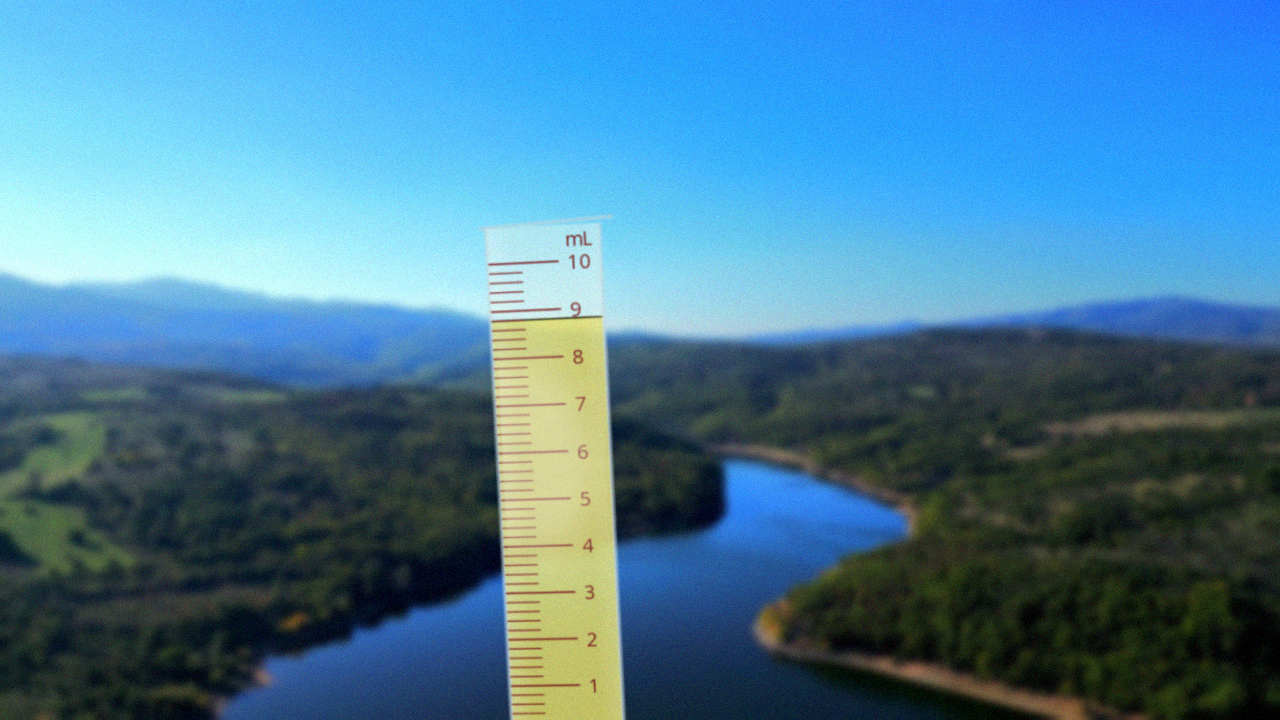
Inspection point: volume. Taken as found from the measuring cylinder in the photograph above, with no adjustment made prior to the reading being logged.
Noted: 8.8 mL
